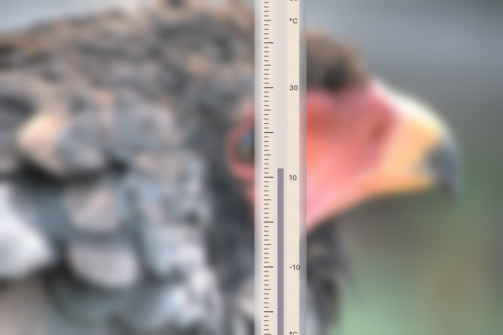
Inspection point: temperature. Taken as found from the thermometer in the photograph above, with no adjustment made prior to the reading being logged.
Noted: 12 °C
